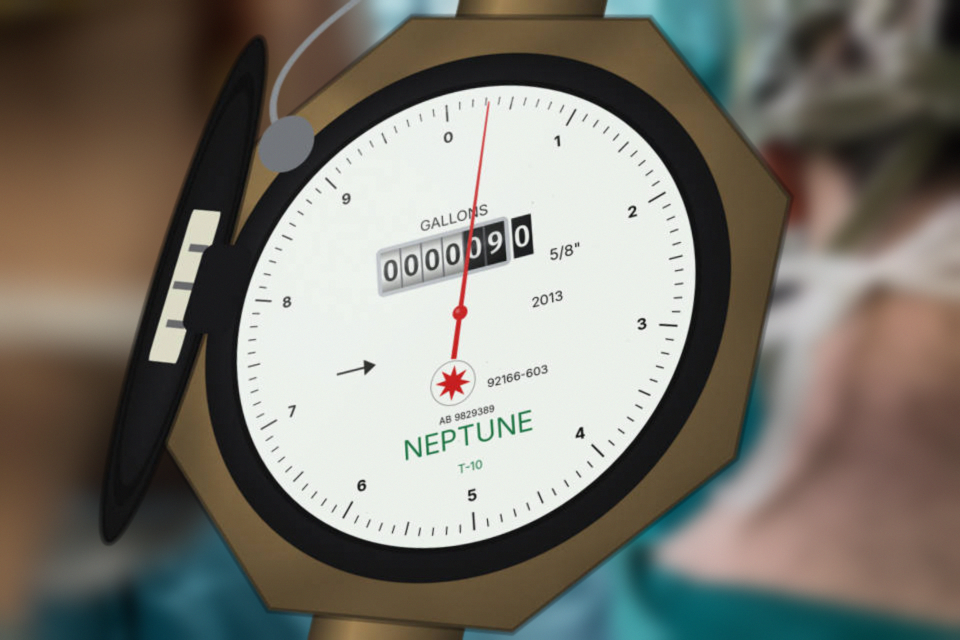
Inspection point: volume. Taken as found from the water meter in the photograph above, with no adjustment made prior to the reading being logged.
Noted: 90.3 gal
